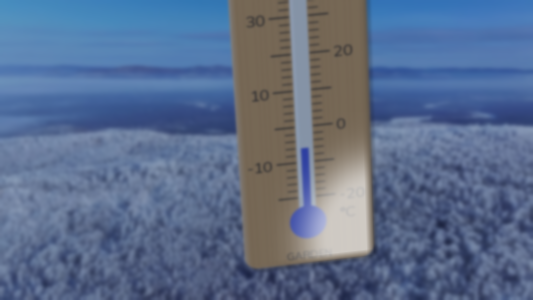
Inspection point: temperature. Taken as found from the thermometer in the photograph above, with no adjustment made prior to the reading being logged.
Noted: -6 °C
